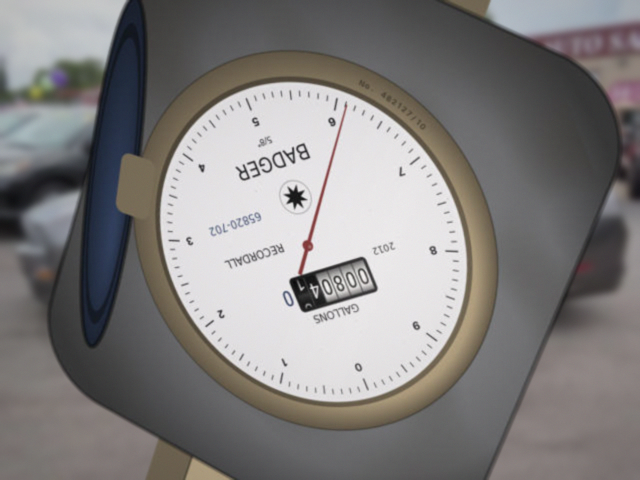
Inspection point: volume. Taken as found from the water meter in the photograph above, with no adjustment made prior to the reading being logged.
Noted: 80406.1 gal
